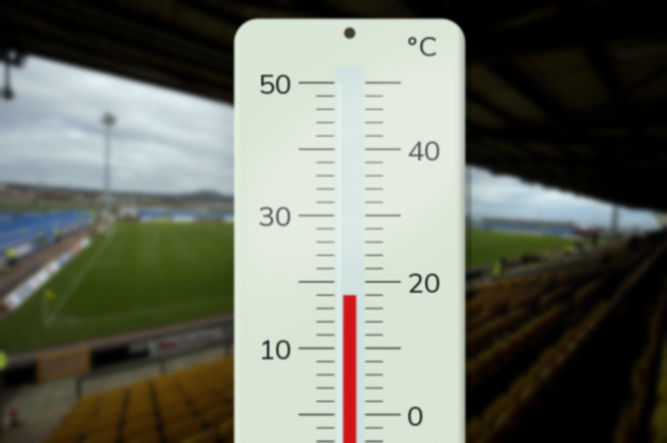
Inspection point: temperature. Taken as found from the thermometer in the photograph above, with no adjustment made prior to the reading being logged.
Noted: 18 °C
